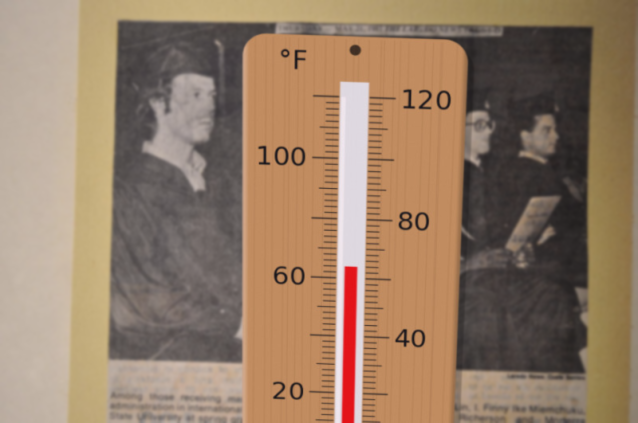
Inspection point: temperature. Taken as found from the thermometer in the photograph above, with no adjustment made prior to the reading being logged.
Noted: 64 °F
